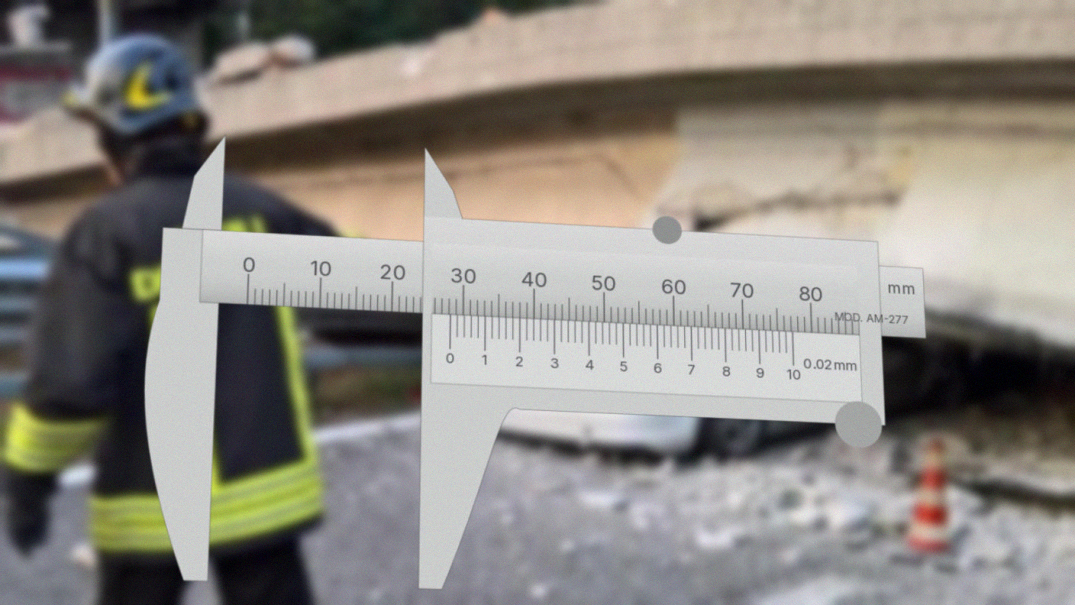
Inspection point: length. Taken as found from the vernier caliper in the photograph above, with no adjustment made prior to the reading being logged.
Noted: 28.2 mm
